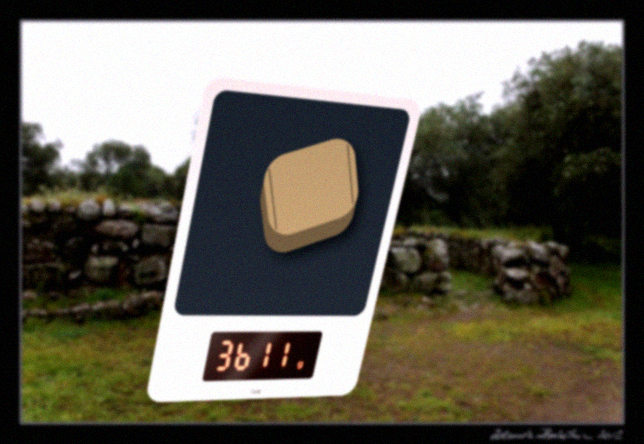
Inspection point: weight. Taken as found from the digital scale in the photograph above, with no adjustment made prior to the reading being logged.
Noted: 3611 g
